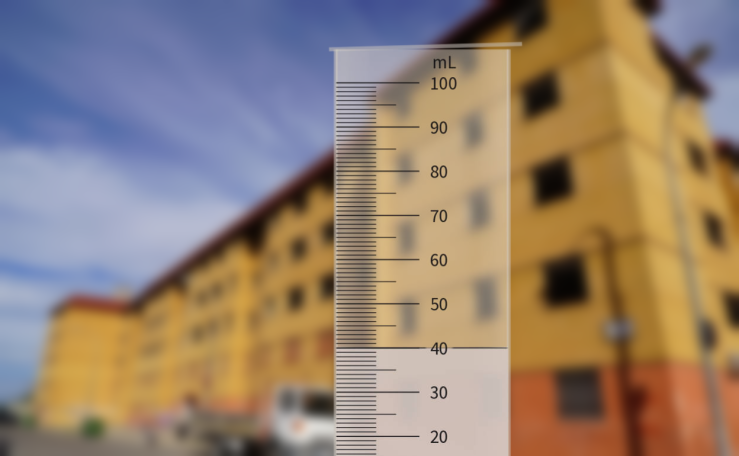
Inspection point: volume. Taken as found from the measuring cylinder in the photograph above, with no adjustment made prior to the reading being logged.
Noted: 40 mL
